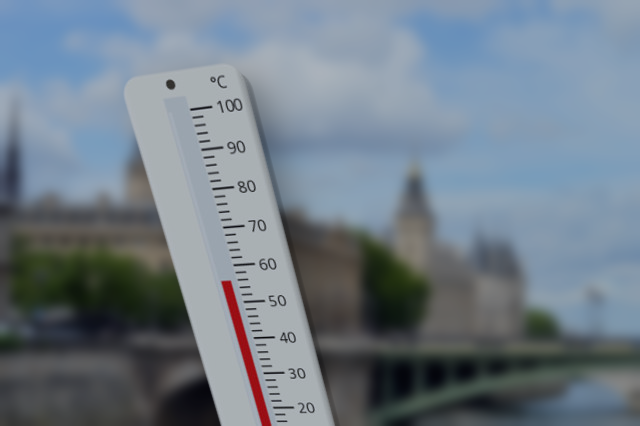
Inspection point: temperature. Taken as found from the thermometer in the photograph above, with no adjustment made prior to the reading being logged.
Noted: 56 °C
